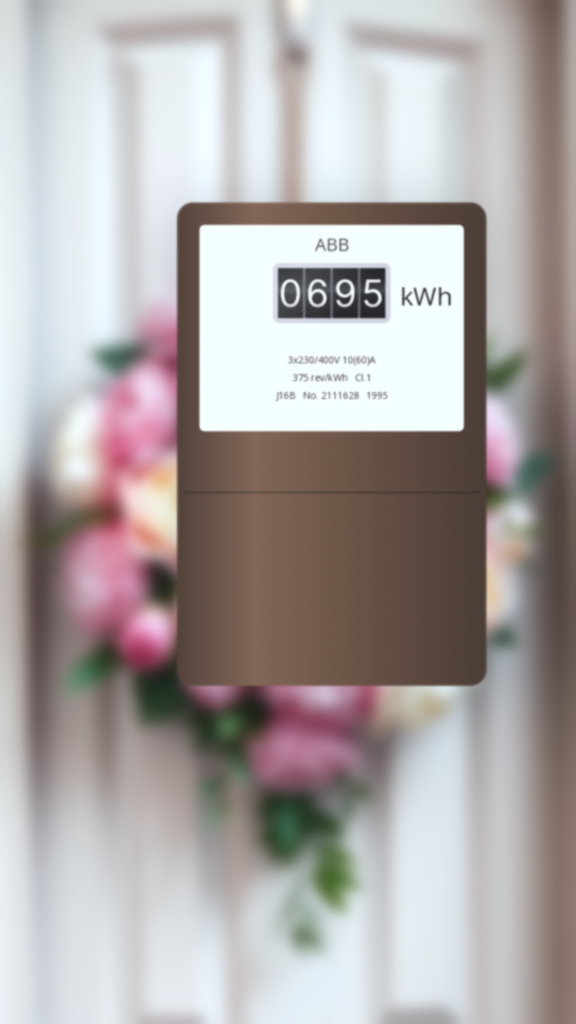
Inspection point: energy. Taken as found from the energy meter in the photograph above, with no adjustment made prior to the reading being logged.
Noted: 695 kWh
